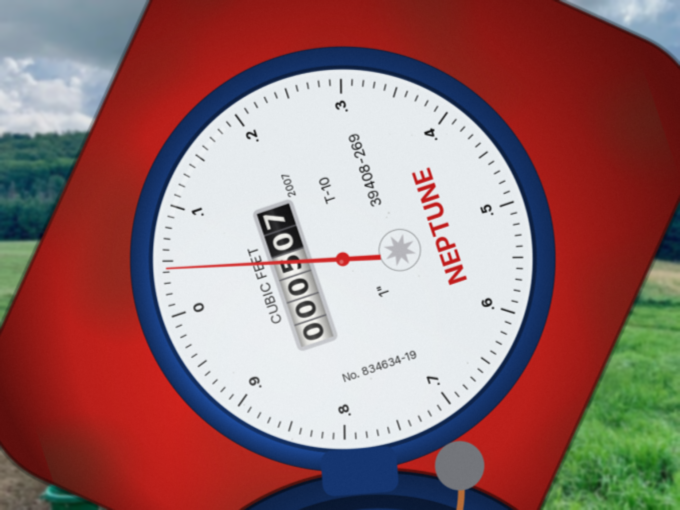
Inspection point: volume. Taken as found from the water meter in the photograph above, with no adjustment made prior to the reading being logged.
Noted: 507.04 ft³
